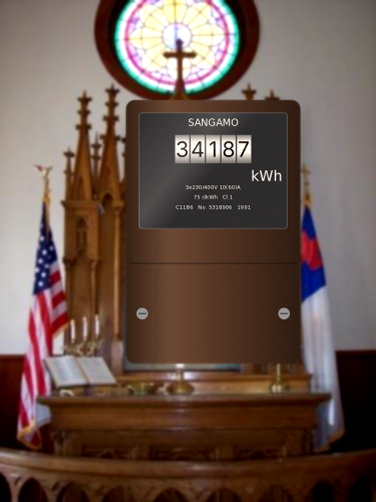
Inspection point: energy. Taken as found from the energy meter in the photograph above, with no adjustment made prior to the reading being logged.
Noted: 34187 kWh
